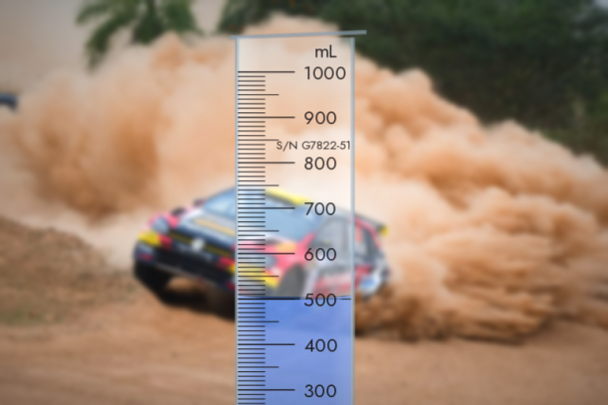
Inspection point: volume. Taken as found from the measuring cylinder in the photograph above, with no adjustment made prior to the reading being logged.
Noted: 500 mL
